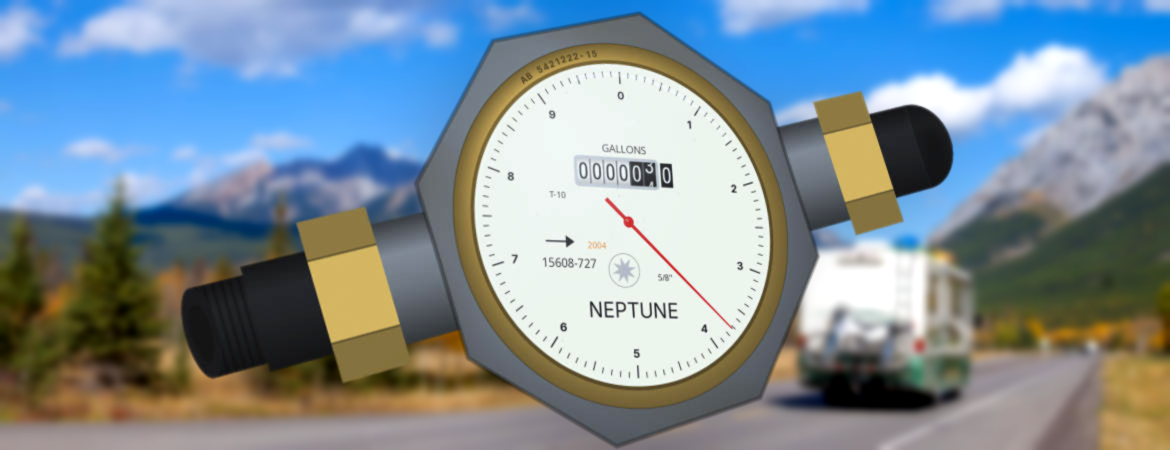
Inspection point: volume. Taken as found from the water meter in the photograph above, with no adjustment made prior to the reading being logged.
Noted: 33.7 gal
